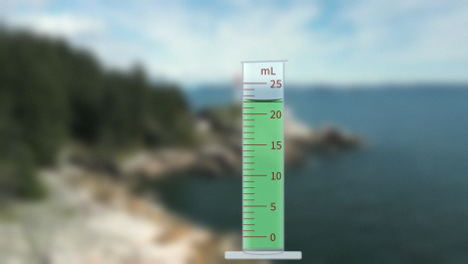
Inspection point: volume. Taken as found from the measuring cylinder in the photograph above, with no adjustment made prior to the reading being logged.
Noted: 22 mL
